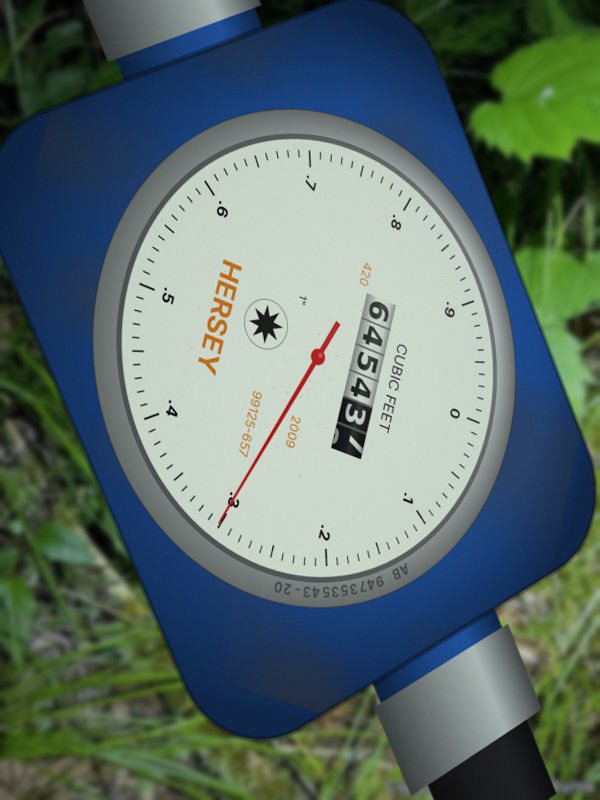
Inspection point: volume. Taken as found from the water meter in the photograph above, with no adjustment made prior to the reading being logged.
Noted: 645437.30 ft³
